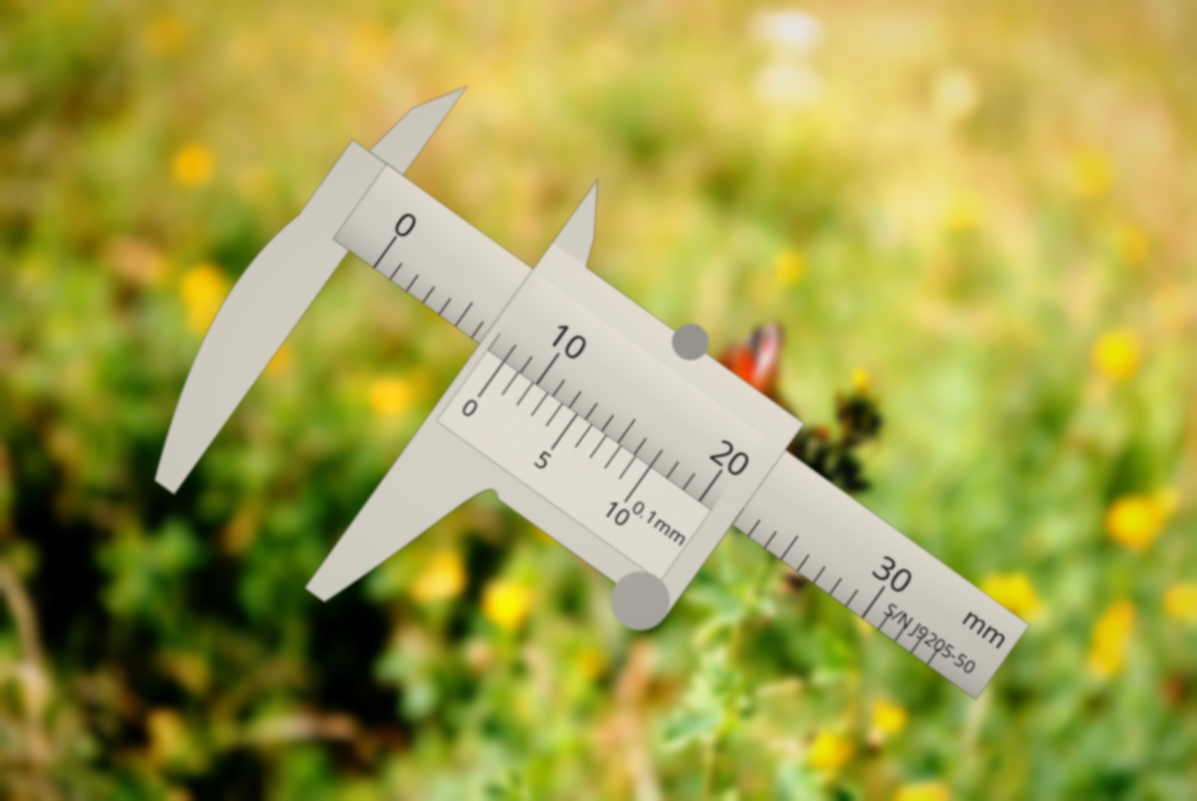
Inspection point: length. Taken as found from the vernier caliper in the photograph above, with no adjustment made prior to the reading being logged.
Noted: 8.0 mm
